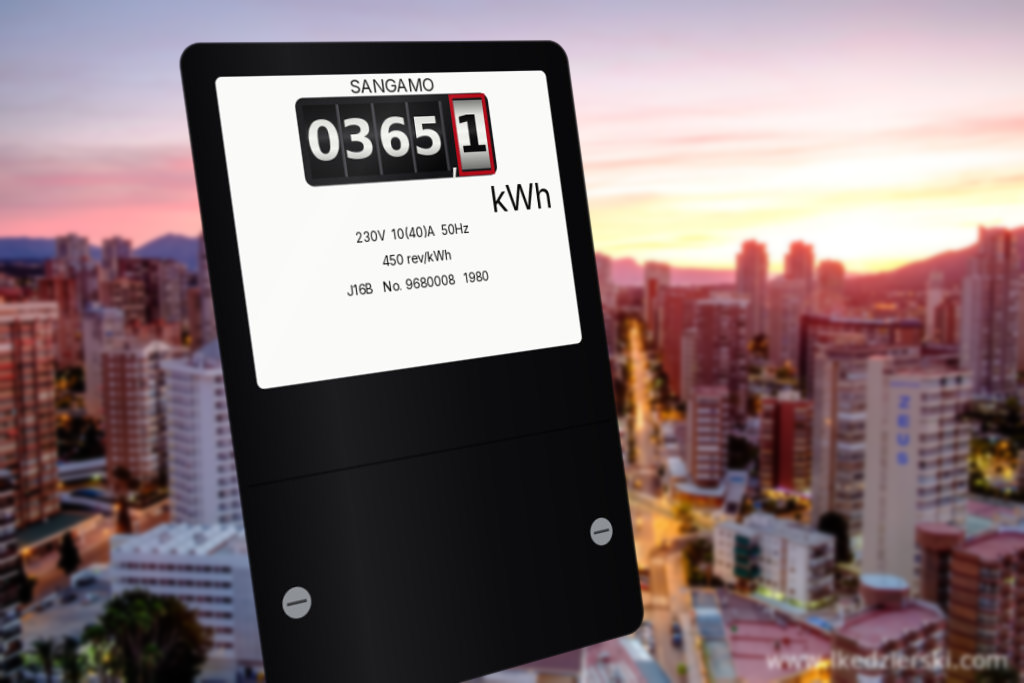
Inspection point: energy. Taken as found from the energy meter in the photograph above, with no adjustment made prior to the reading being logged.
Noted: 365.1 kWh
